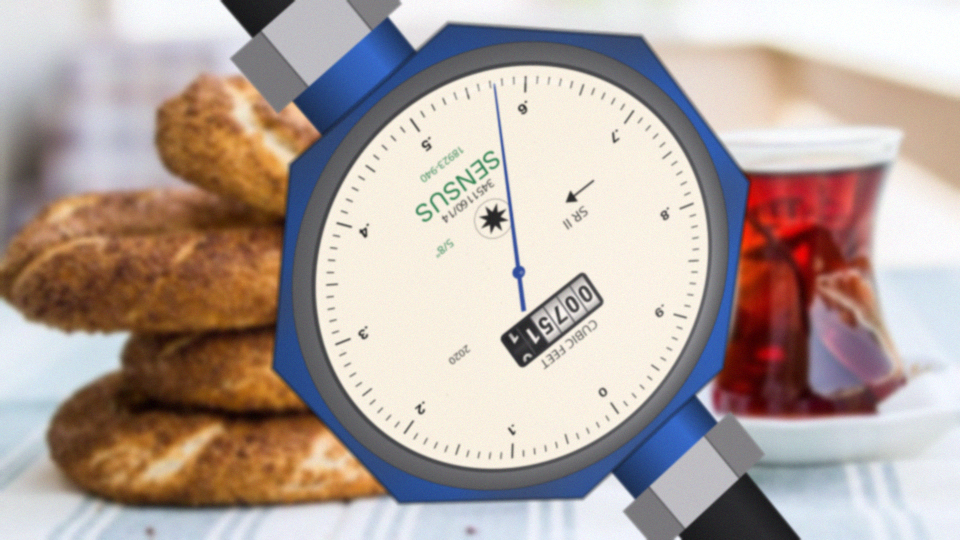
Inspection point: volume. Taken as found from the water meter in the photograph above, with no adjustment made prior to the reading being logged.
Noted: 7510.57 ft³
